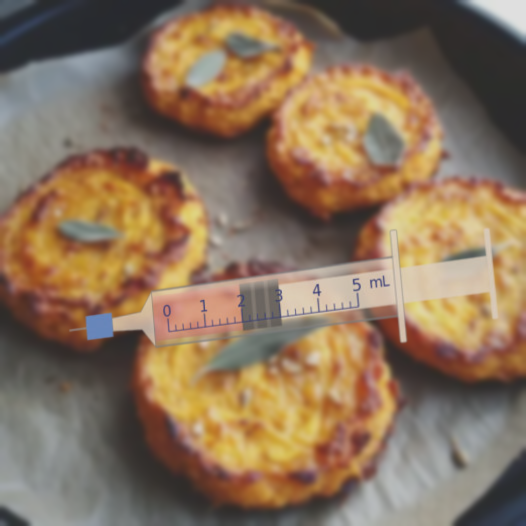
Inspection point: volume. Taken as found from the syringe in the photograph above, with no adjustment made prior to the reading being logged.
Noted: 2 mL
